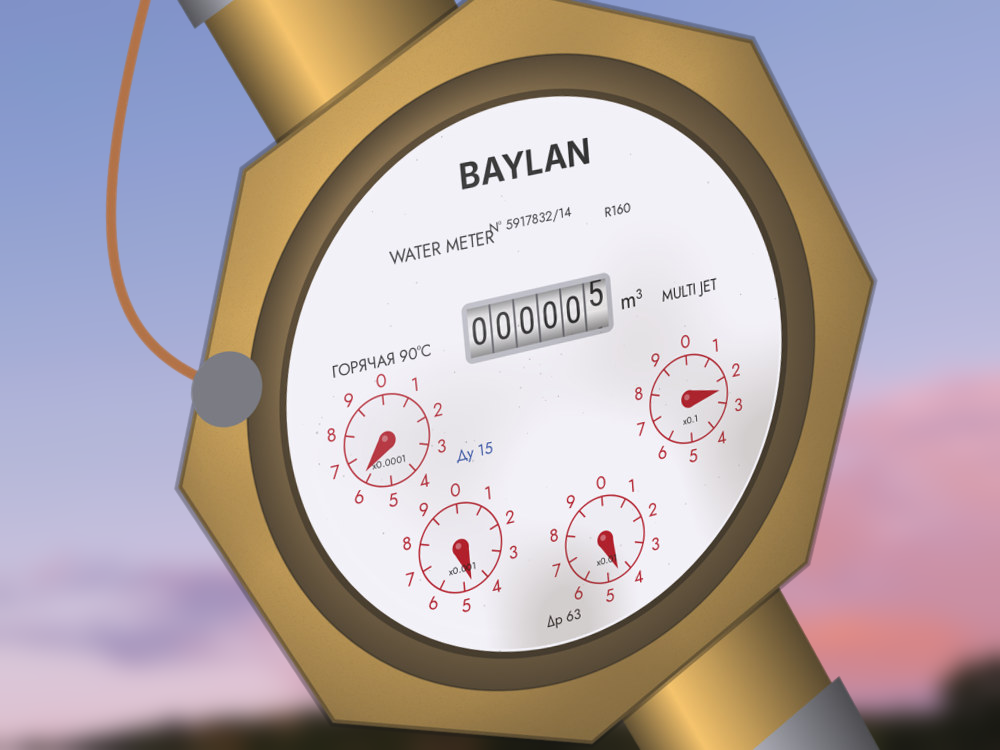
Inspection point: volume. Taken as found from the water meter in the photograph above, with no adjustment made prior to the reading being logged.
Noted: 5.2446 m³
